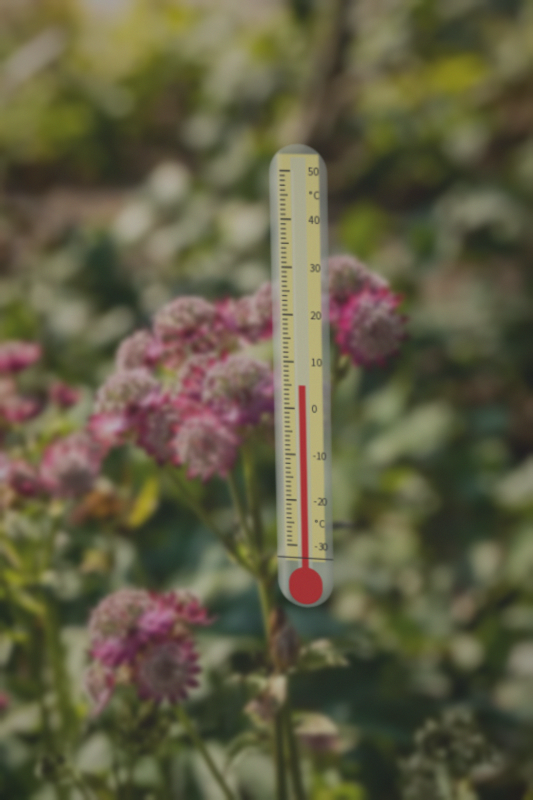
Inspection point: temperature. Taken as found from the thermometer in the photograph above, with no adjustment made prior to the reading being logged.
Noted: 5 °C
